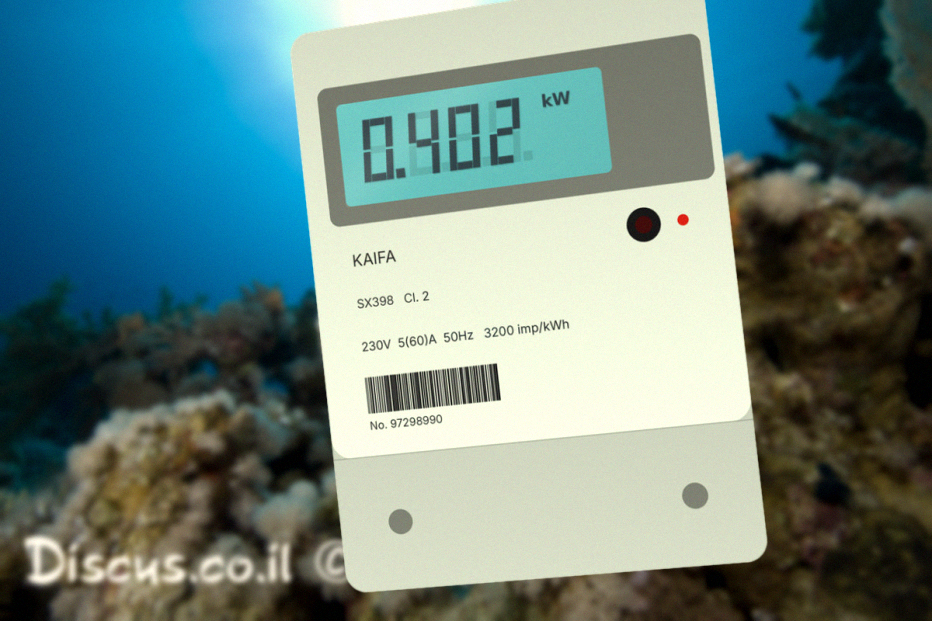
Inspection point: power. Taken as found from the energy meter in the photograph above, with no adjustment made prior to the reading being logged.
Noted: 0.402 kW
